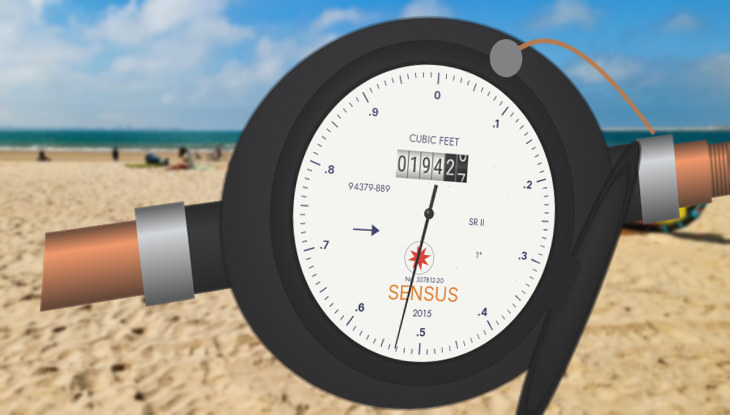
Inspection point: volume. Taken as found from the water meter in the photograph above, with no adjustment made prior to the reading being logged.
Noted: 19426.53 ft³
